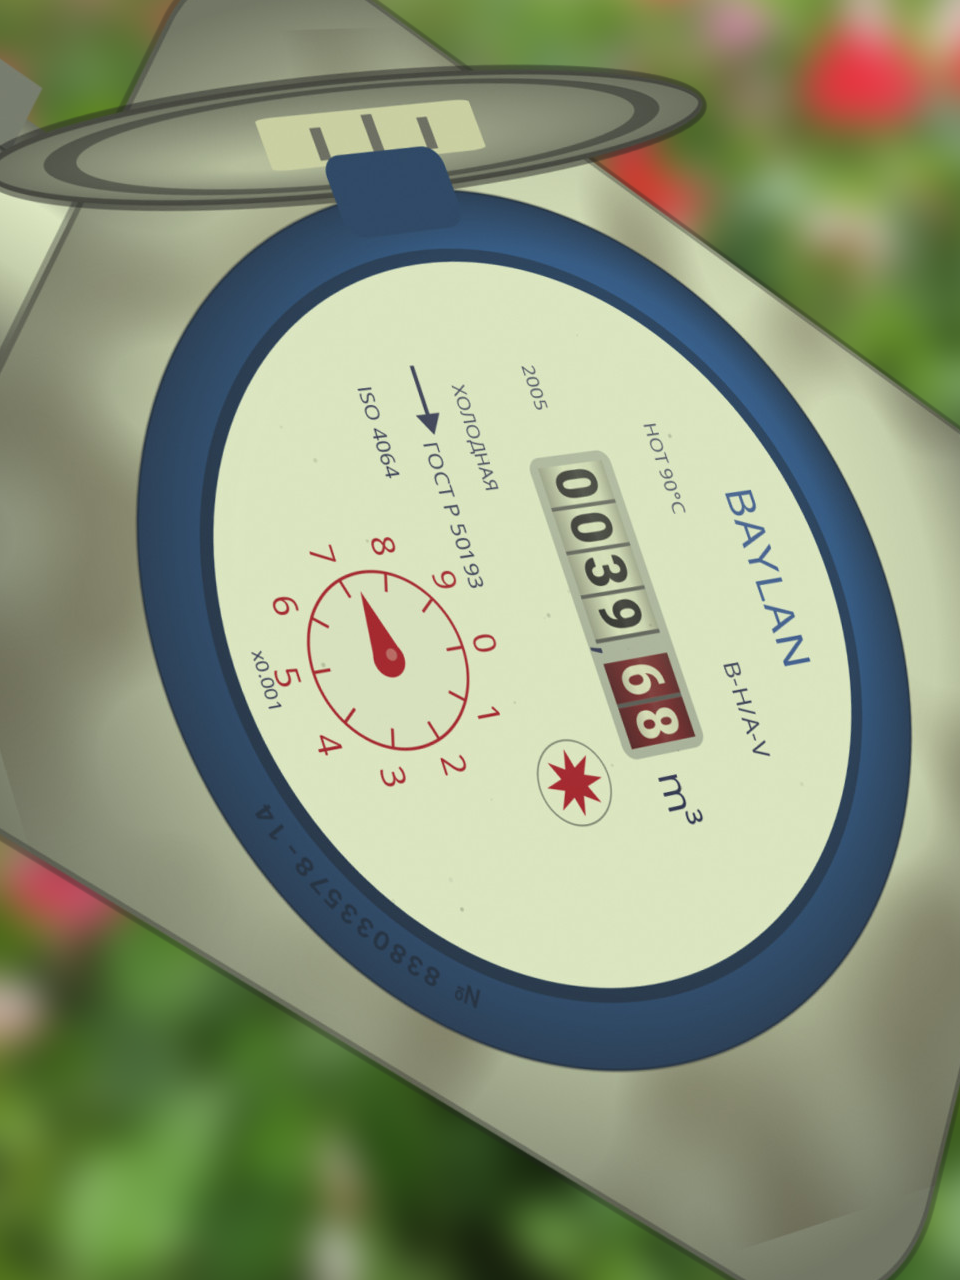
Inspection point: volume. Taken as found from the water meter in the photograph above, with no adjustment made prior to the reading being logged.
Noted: 39.687 m³
